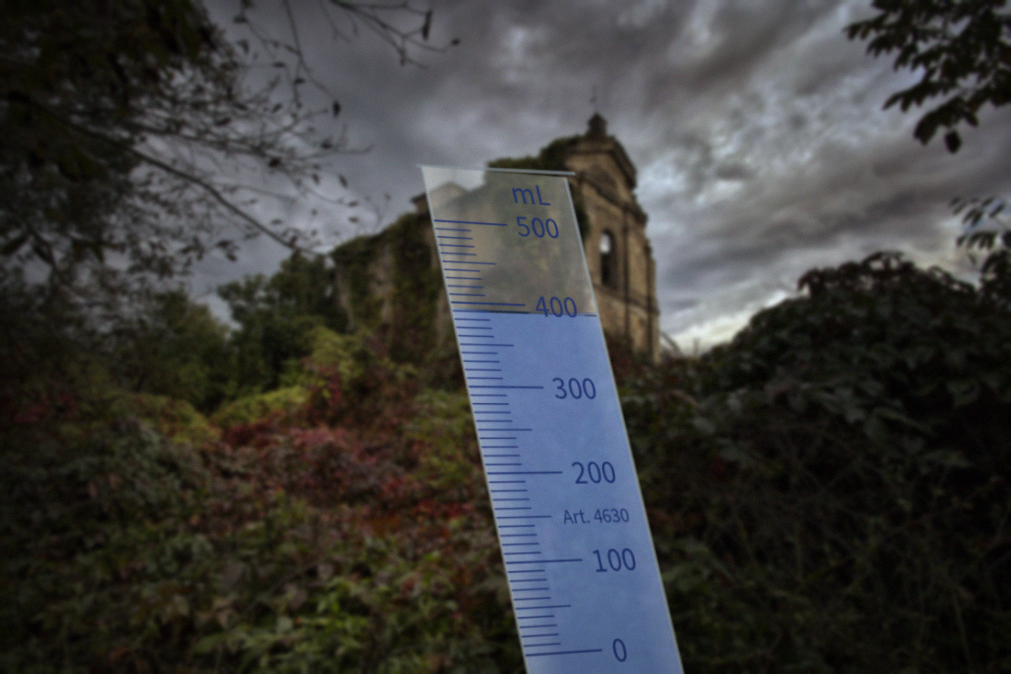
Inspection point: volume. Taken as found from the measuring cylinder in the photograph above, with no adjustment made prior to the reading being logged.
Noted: 390 mL
